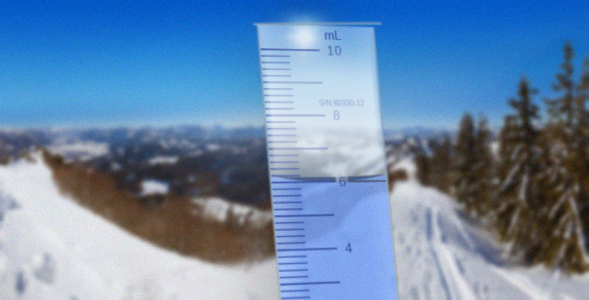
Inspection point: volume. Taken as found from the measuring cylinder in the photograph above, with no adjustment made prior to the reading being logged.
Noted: 6 mL
